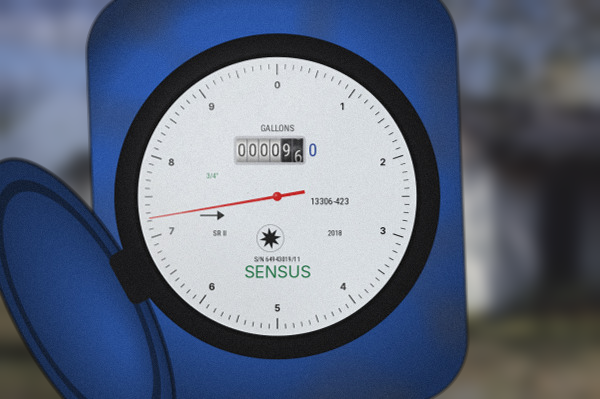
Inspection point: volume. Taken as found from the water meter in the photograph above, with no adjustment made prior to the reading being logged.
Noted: 957.2 gal
